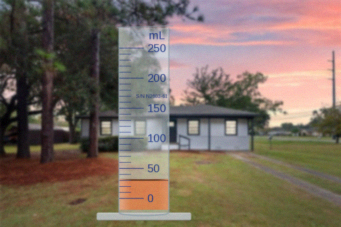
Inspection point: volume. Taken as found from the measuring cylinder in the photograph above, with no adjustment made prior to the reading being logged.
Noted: 30 mL
